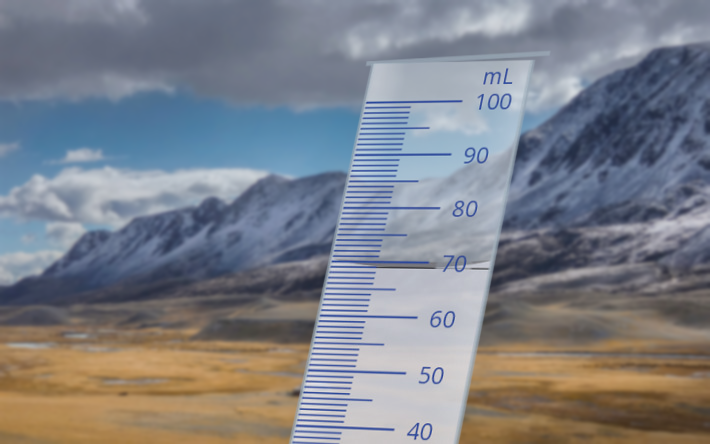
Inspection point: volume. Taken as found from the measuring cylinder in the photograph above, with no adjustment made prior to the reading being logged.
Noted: 69 mL
